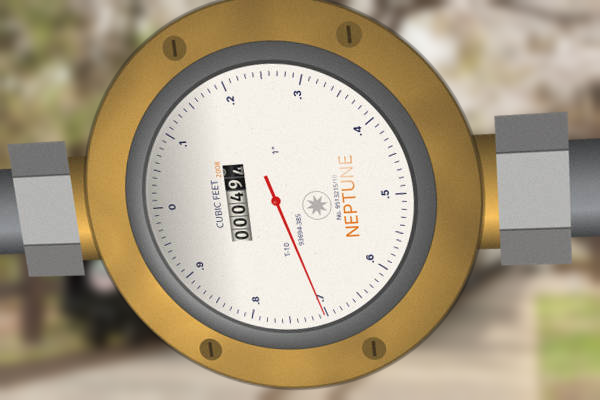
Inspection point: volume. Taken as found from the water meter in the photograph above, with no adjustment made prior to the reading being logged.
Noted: 493.70 ft³
